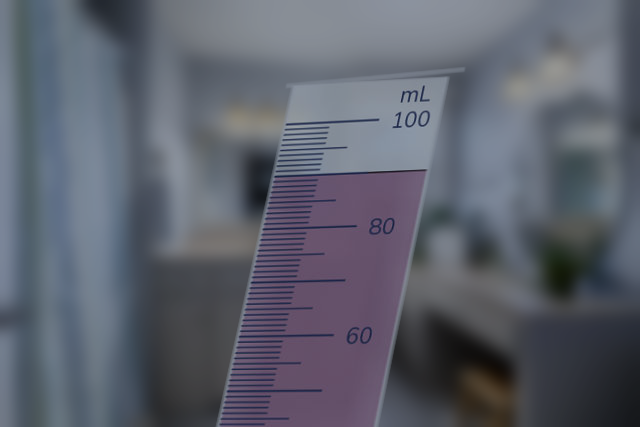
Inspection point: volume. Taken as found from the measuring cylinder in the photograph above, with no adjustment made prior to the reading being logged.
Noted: 90 mL
